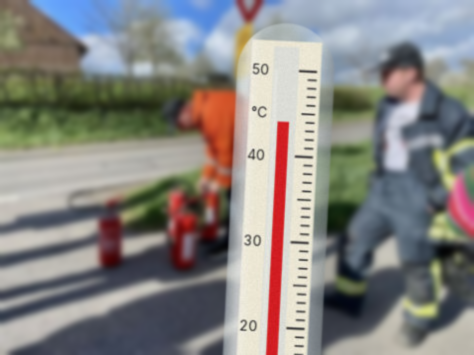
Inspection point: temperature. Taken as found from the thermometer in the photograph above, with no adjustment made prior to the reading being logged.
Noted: 44 °C
